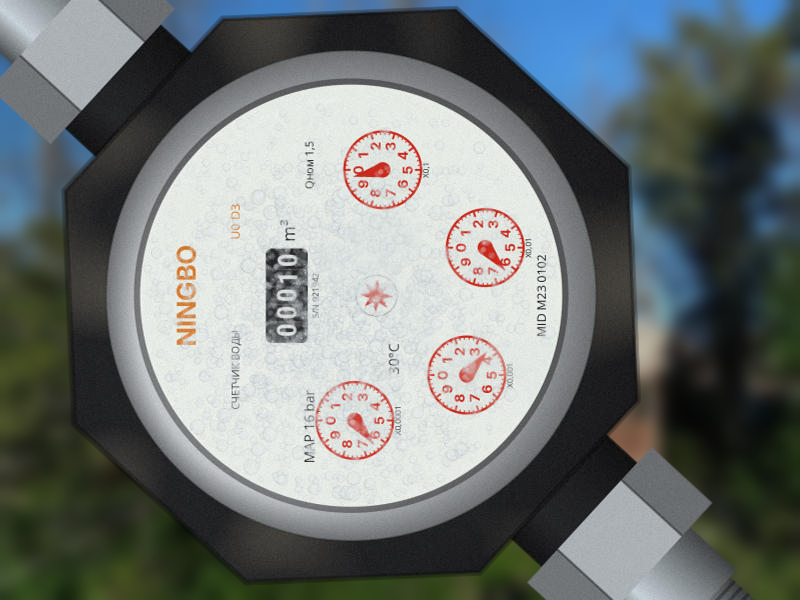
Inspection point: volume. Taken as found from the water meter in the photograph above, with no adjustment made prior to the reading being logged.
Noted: 9.9636 m³
